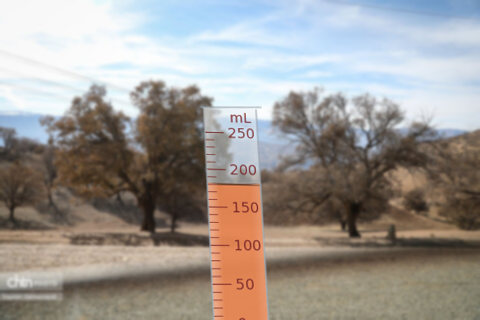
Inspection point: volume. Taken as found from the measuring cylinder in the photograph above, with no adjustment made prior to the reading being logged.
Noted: 180 mL
